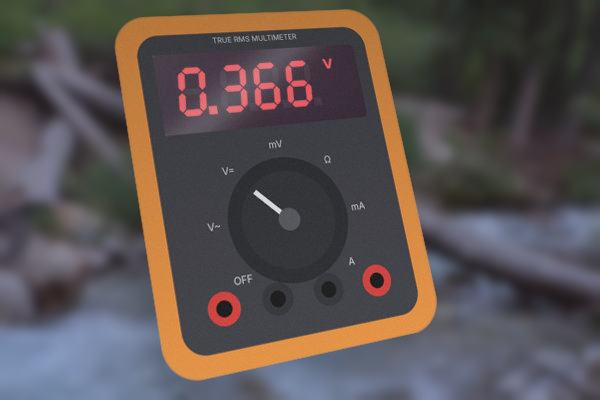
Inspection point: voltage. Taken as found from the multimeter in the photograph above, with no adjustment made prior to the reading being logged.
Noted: 0.366 V
